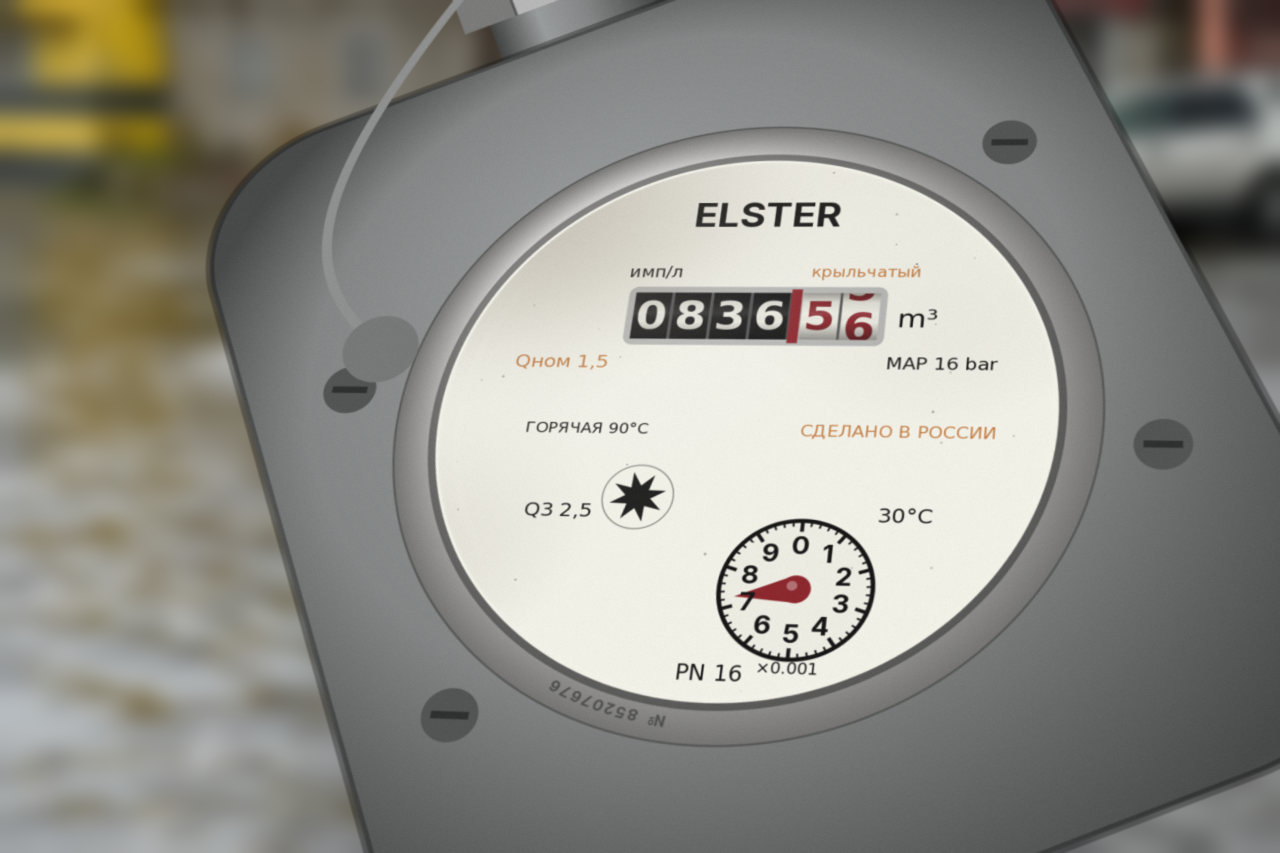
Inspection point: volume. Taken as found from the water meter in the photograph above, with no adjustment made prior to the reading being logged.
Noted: 836.557 m³
